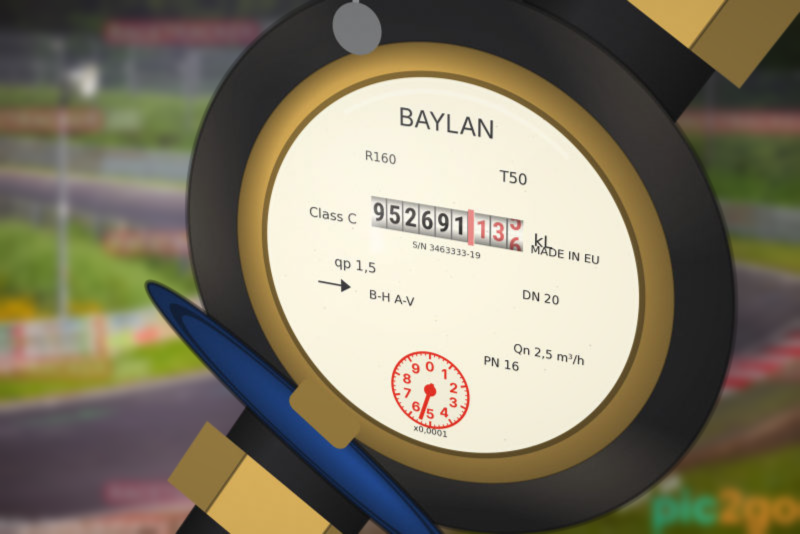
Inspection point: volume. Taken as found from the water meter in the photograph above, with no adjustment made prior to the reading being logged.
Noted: 952691.1355 kL
